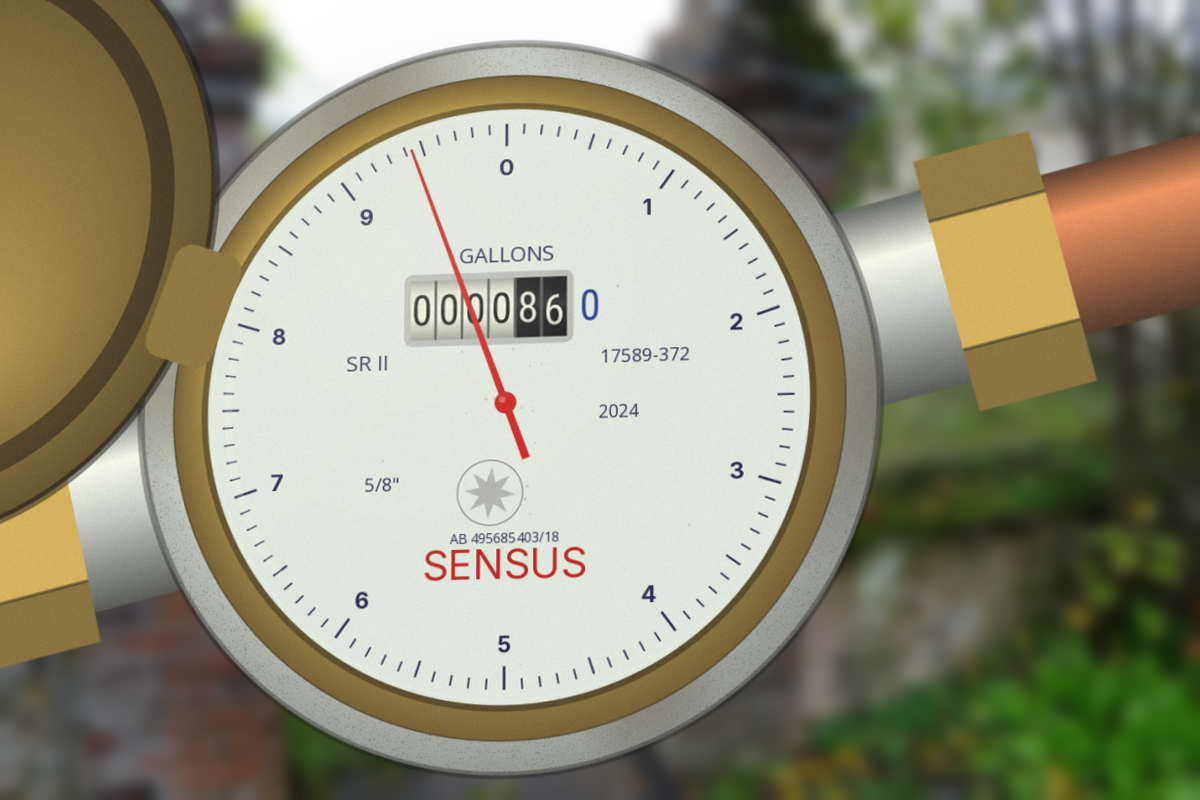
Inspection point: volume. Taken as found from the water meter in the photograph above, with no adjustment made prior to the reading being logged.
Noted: 859.4 gal
